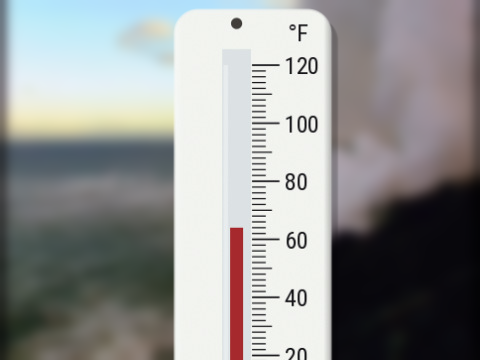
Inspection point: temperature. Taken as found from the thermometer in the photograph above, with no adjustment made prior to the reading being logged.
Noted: 64 °F
